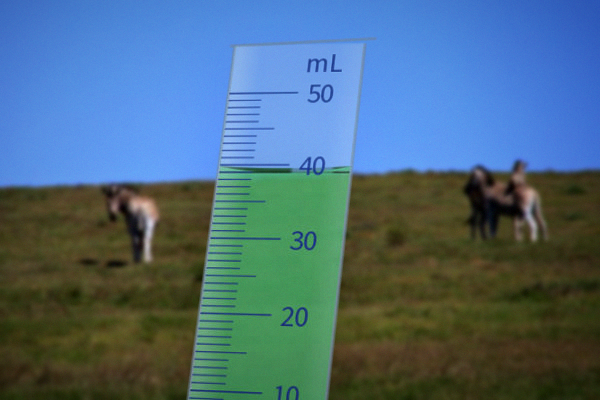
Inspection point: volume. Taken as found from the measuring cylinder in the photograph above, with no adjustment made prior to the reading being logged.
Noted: 39 mL
